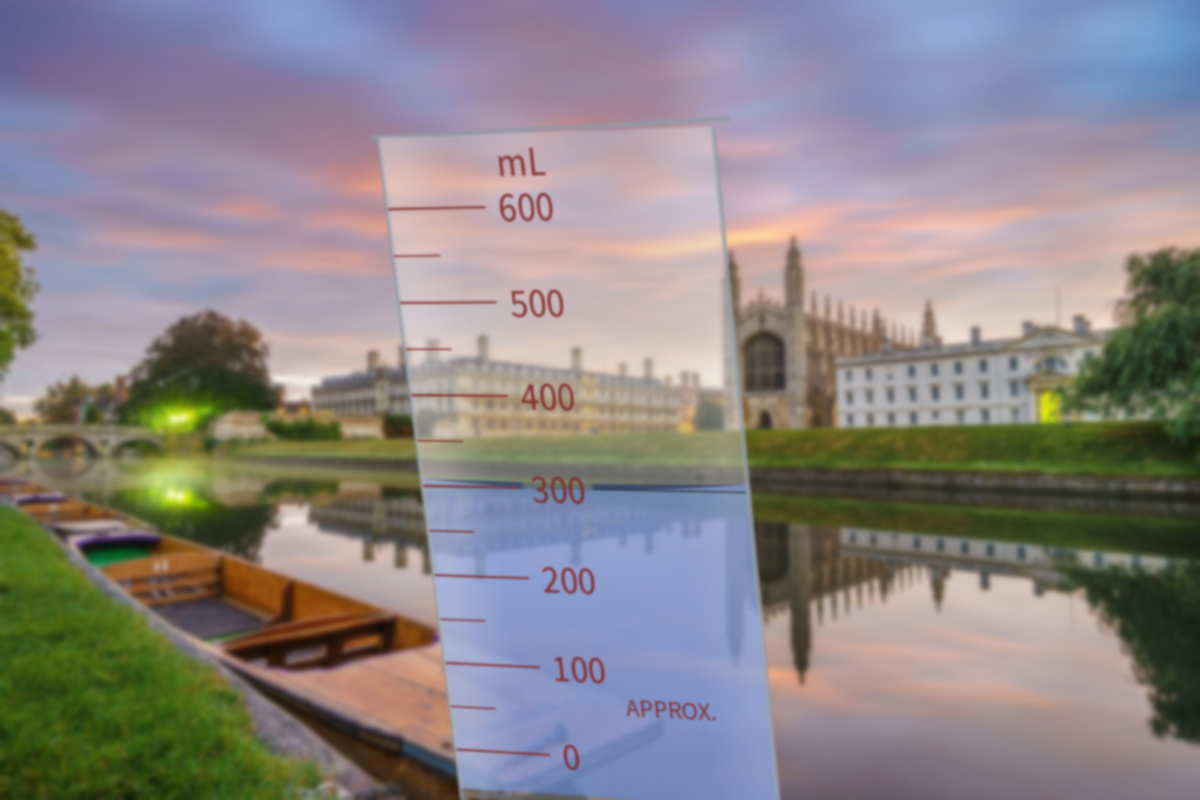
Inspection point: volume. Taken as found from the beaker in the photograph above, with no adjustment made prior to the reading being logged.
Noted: 300 mL
